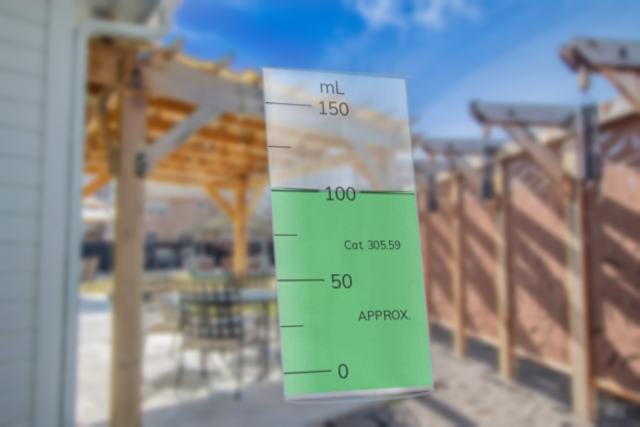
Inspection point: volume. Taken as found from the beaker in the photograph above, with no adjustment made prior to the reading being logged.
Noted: 100 mL
